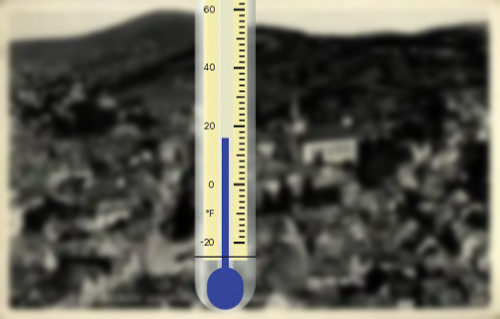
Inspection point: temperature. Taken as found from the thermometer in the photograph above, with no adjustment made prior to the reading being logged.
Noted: 16 °F
